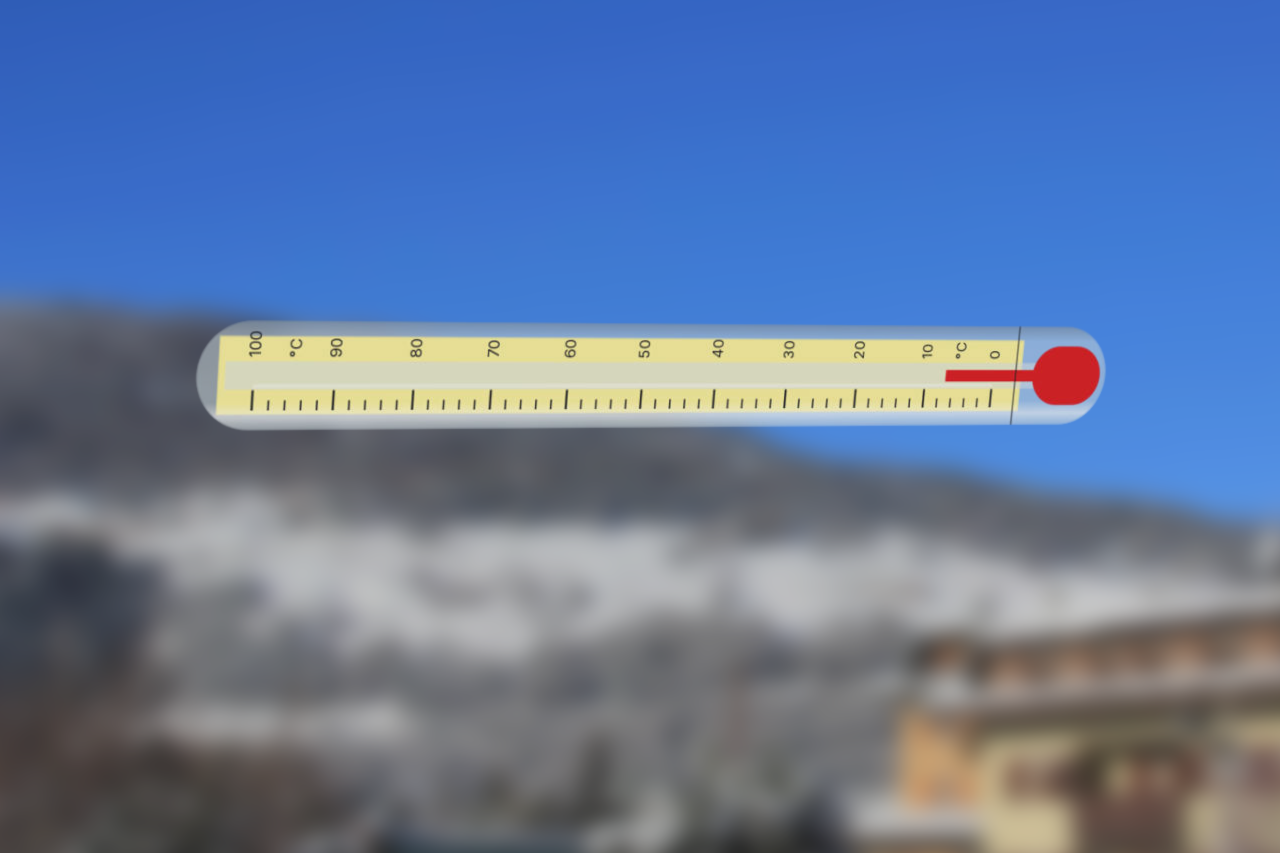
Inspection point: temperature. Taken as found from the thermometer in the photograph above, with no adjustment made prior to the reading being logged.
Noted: 7 °C
